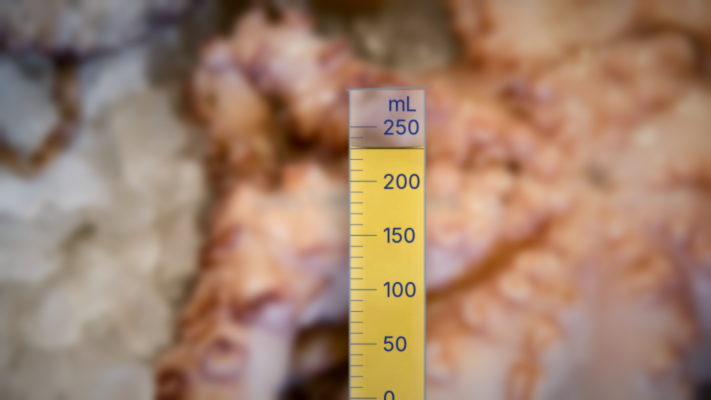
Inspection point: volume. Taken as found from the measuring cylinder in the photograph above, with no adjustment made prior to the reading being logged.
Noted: 230 mL
